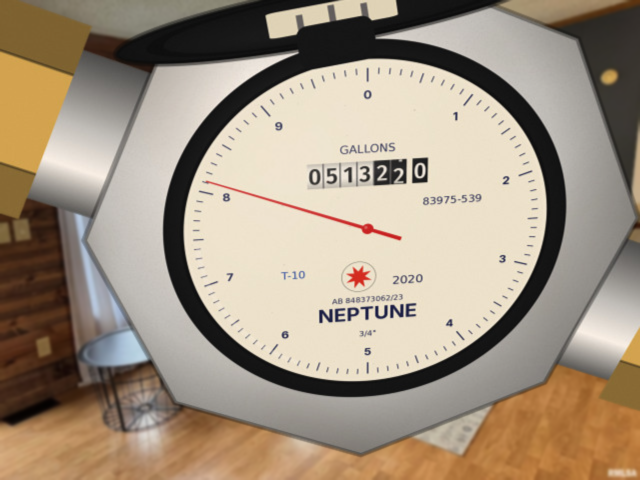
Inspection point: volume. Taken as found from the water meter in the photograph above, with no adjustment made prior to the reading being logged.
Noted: 513218.1 gal
